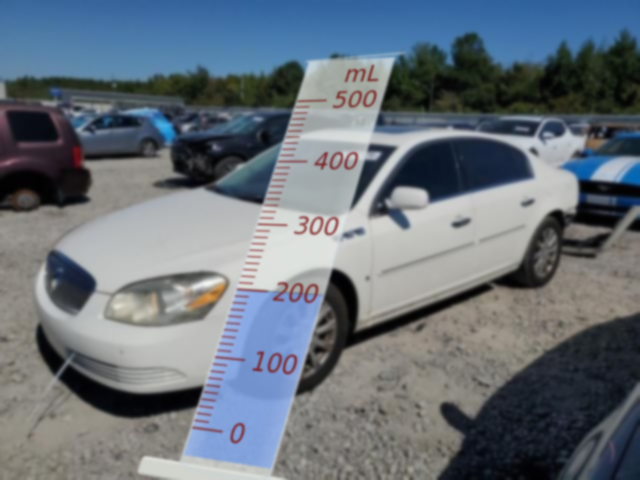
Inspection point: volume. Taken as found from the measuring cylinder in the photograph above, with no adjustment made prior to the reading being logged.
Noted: 200 mL
